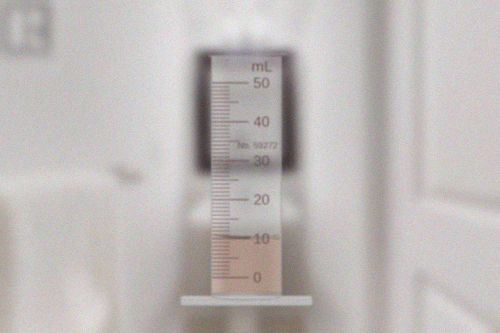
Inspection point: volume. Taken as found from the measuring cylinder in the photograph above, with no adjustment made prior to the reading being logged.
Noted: 10 mL
